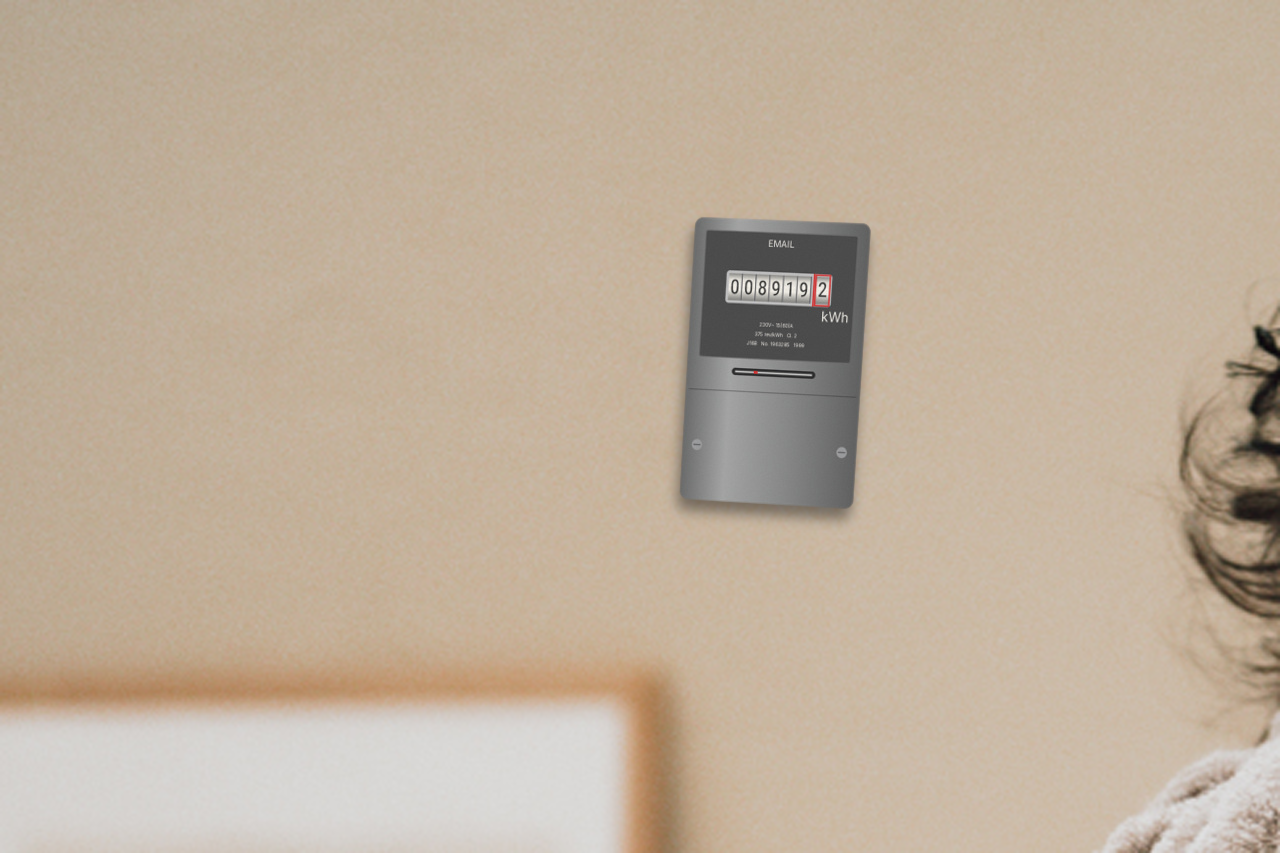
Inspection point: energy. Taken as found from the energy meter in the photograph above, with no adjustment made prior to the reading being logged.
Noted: 8919.2 kWh
